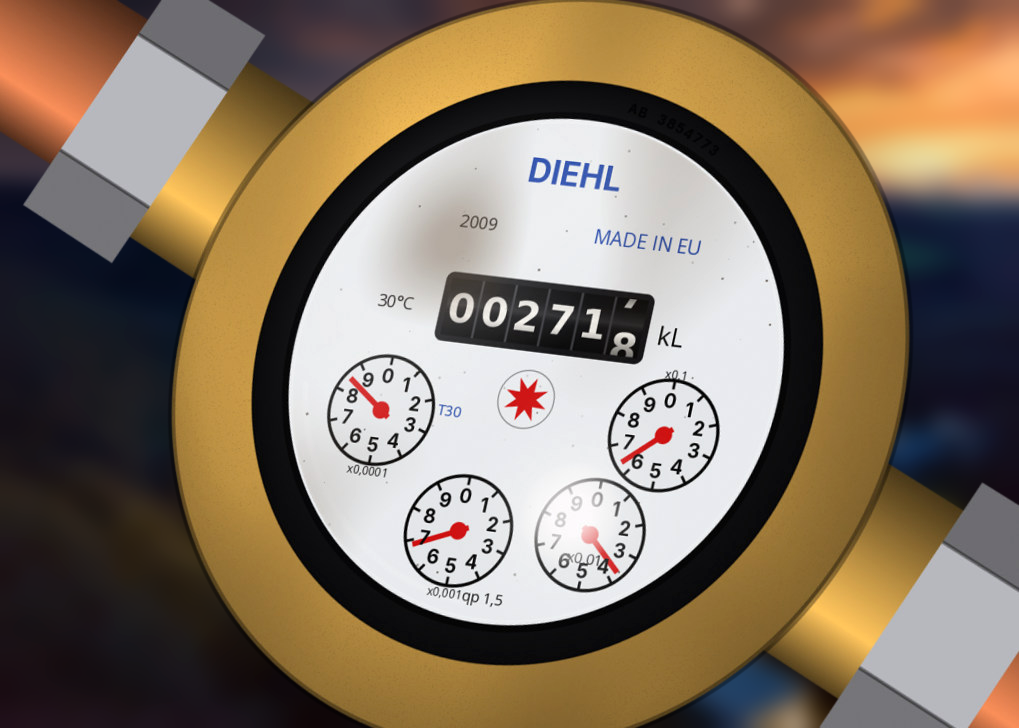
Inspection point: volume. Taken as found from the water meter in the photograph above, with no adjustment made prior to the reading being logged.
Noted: 2717.6368 kL
